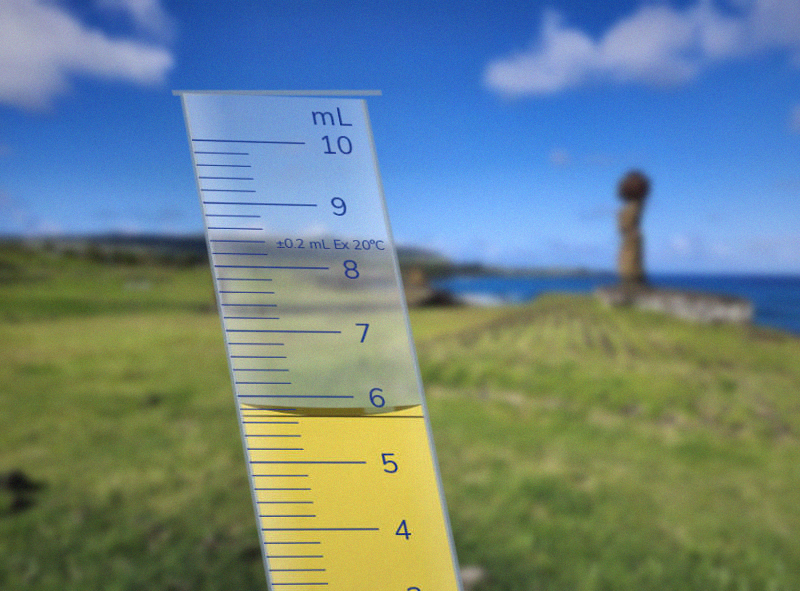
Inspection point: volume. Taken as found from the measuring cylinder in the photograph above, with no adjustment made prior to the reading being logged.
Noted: 5.7 mL
